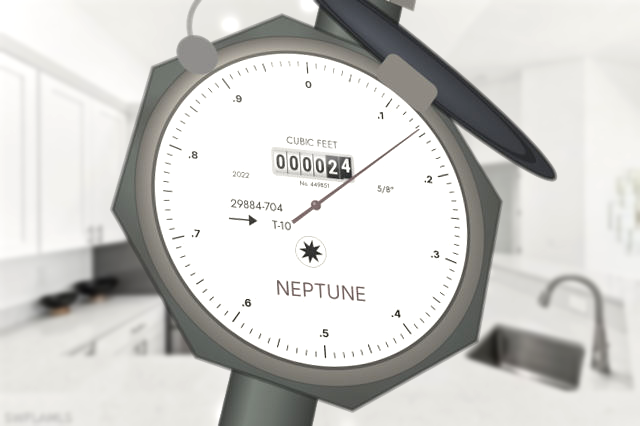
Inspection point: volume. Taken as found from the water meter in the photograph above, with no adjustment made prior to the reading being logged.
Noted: 24.14 ft³
